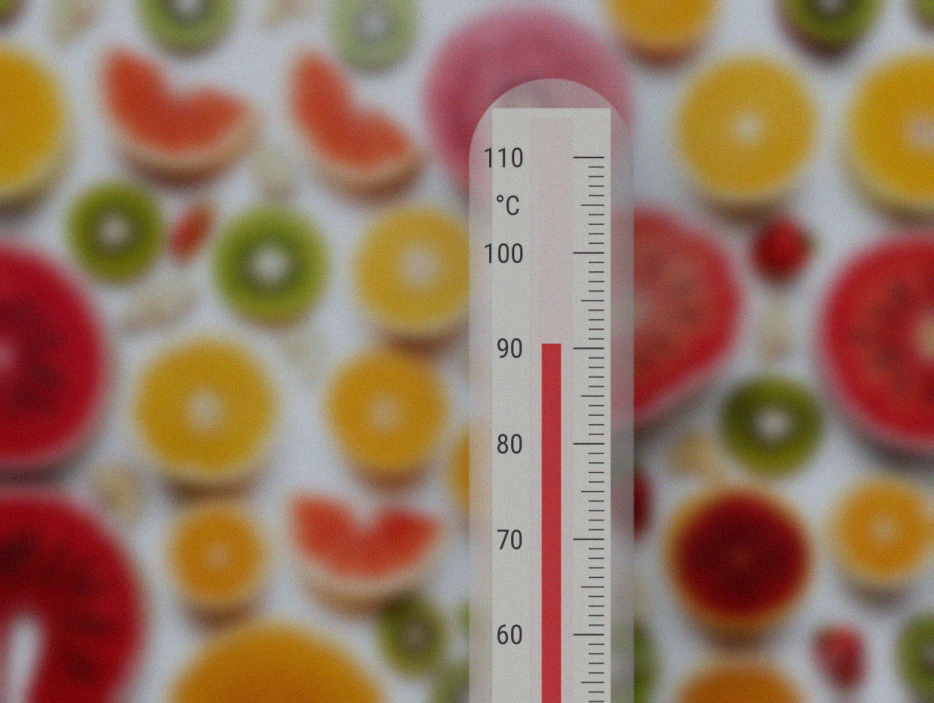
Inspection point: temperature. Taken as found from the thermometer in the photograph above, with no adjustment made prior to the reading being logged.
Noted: 90.5 °C
